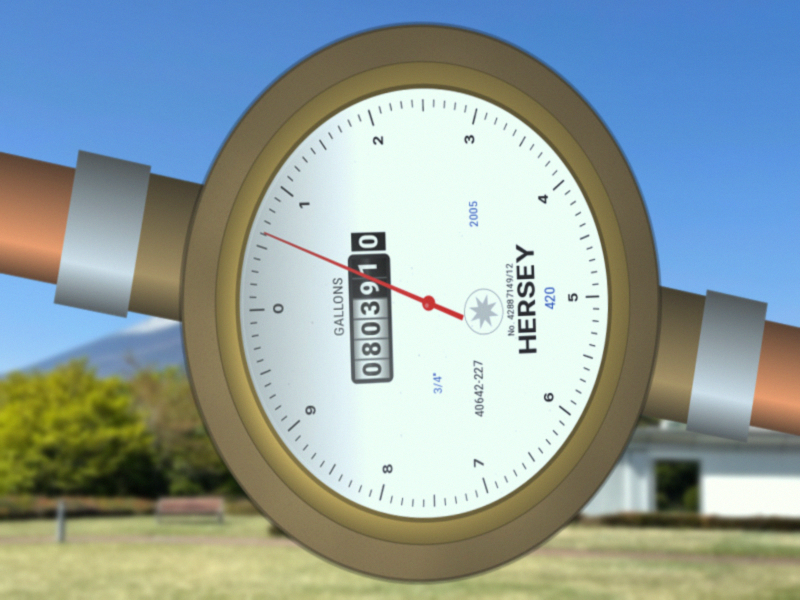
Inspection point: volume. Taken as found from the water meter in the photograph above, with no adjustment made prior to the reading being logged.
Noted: 803910.6 gal
